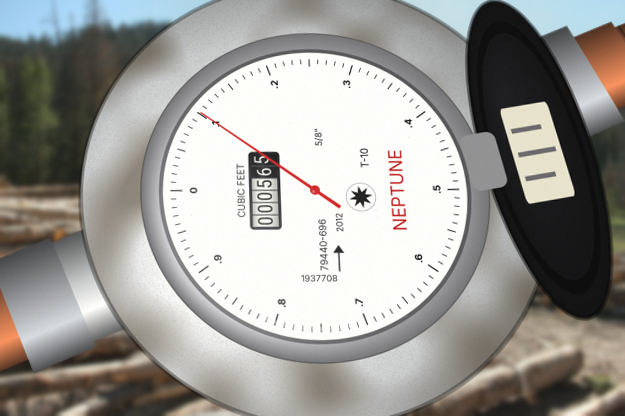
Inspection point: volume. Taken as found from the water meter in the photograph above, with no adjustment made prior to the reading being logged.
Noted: 565.10 ft³
